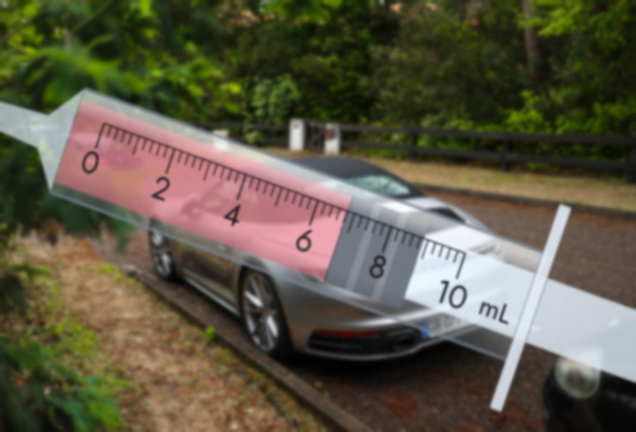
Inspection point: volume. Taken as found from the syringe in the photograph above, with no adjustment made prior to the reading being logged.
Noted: 6.8 mL
